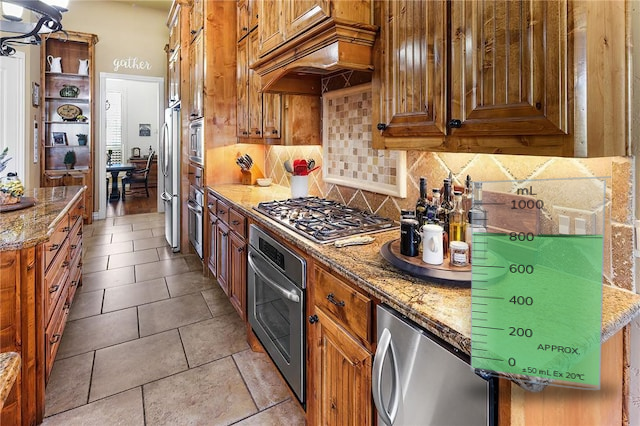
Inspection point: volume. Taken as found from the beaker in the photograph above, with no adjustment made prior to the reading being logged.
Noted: 800 mL
